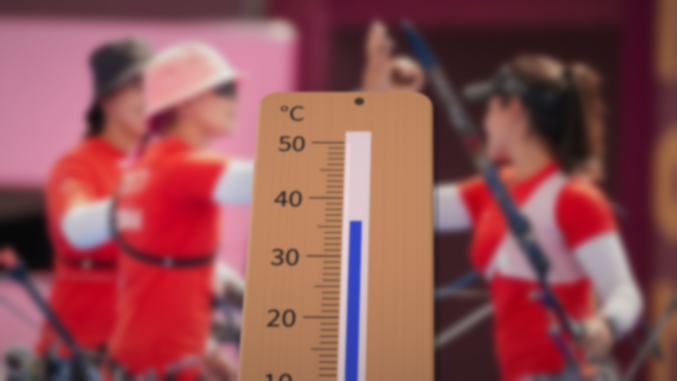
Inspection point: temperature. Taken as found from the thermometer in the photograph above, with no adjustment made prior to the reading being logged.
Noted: 36 °C
